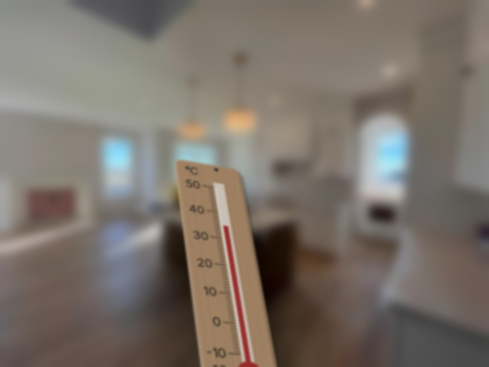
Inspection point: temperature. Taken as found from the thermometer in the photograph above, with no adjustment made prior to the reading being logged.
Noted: 35 °C
